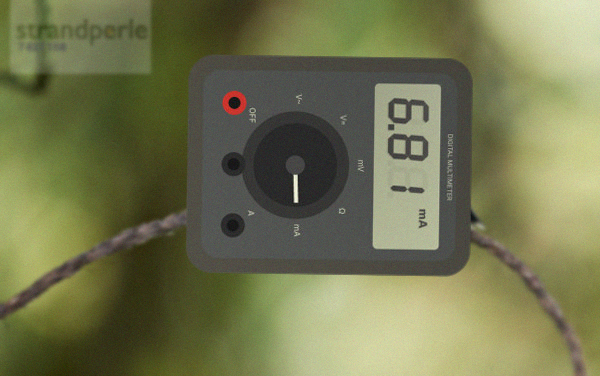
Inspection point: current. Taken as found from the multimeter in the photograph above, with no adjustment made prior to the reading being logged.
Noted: 6.81 mA
